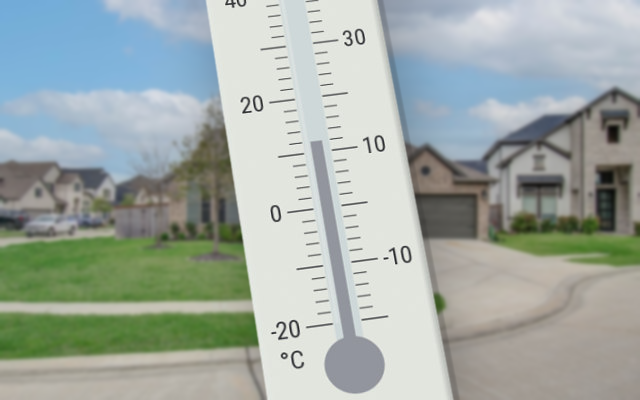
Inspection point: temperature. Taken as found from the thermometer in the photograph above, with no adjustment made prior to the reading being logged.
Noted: 12 °C
